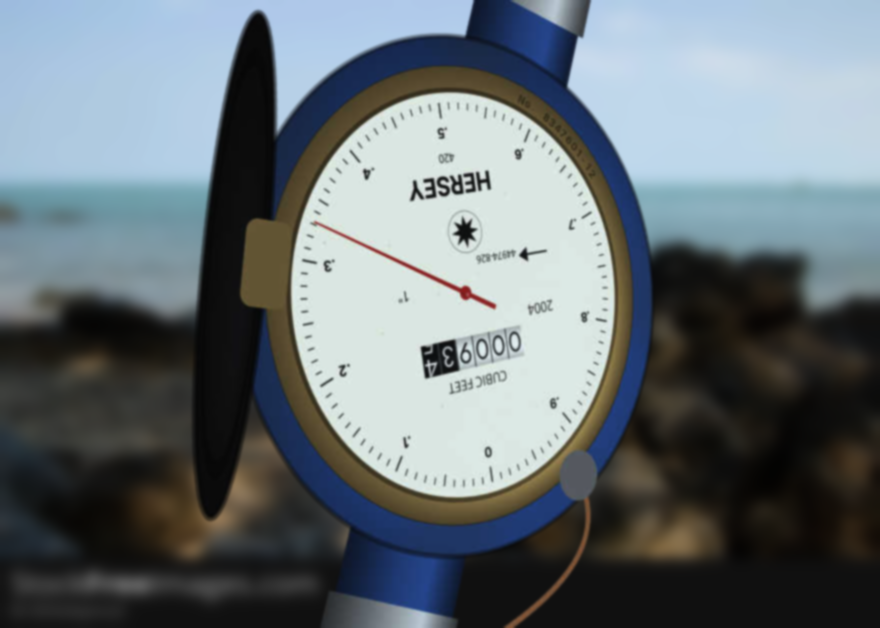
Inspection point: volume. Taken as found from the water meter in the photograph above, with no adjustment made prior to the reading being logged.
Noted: 934.33 ft³
